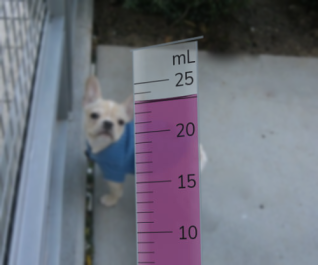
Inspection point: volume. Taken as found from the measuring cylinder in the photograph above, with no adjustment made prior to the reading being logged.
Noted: 23 mL
